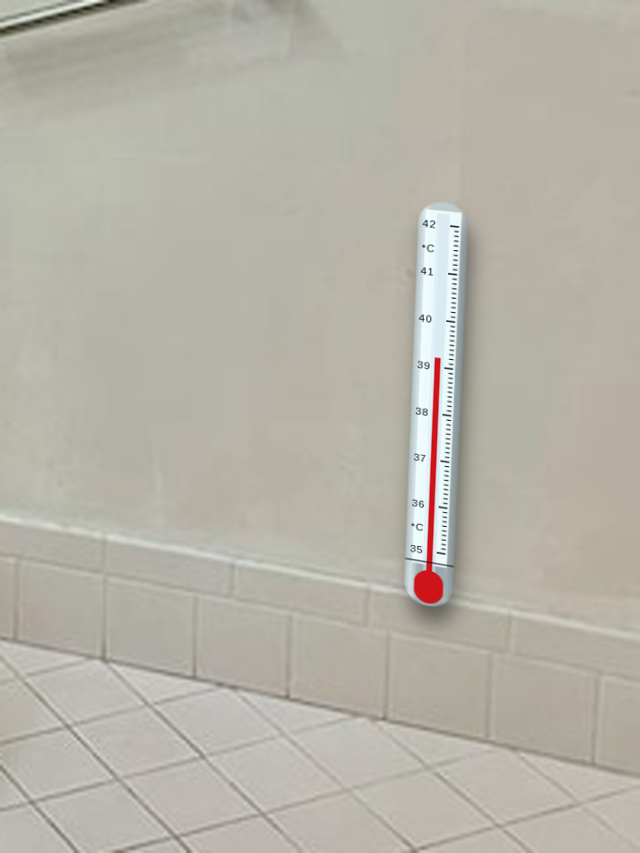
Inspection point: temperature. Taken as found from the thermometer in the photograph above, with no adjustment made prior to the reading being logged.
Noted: 39.2 °C
